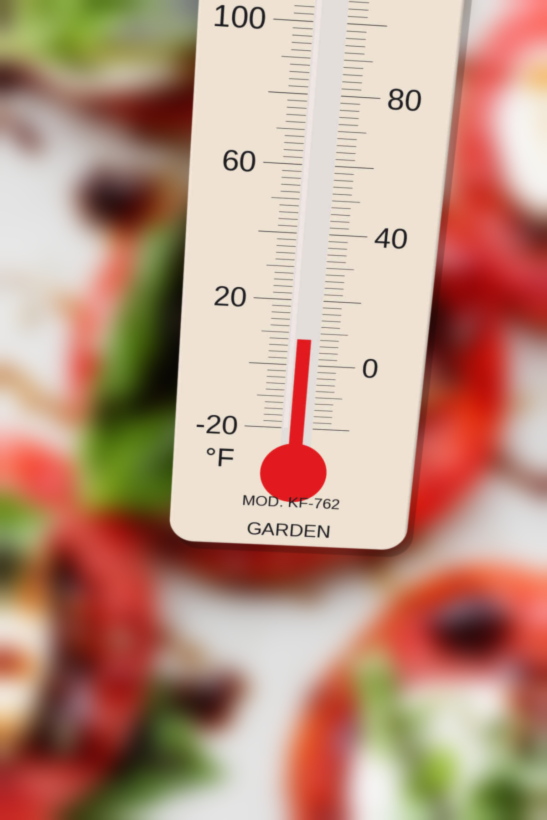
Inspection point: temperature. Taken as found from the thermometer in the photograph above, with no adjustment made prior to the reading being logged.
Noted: 8 °F
